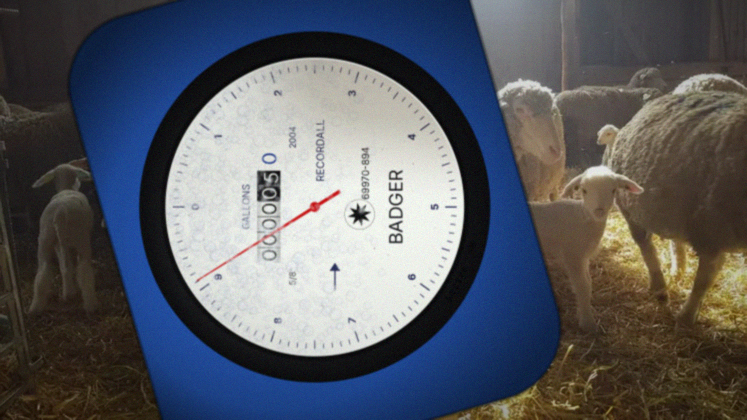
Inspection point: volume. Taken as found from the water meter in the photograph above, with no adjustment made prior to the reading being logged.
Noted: 49.1 gal
